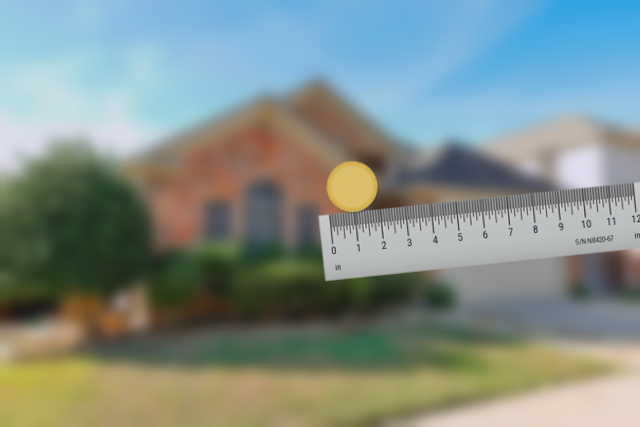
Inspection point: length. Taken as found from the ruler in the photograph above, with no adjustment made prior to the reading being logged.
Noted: 2 in
